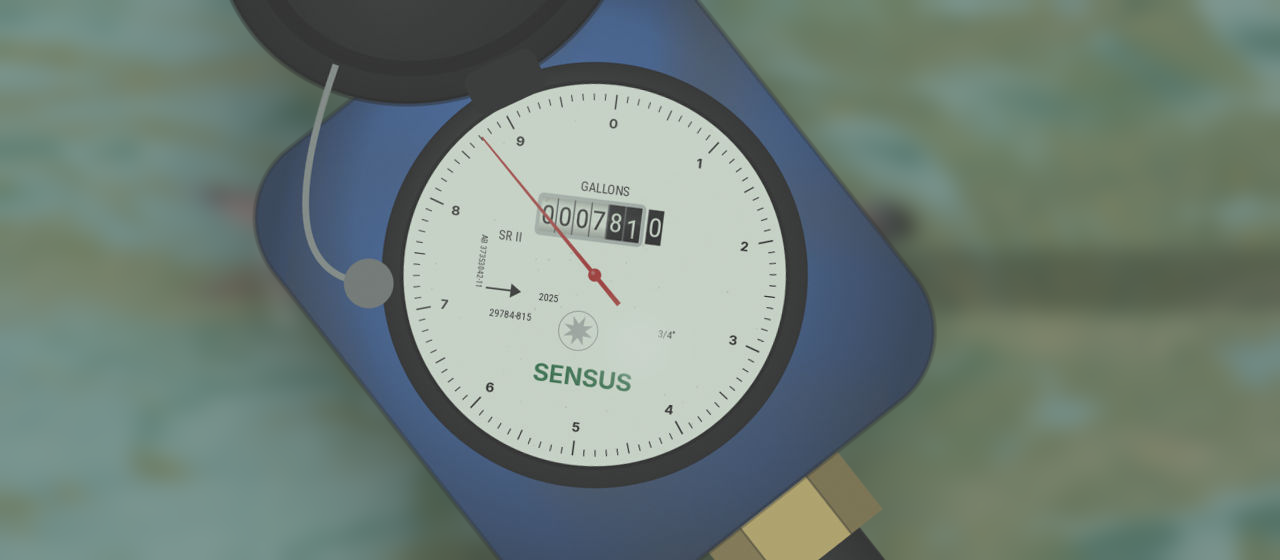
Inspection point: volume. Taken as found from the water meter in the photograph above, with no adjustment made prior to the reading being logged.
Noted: 7808.7 gal
